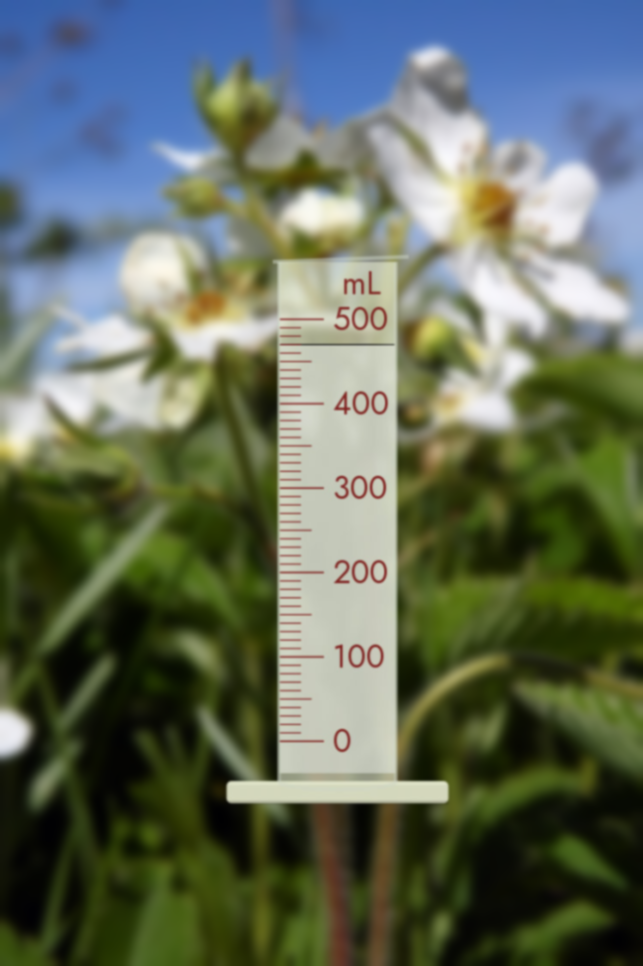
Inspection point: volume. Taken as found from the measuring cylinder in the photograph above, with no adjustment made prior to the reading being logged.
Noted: 470 mL
